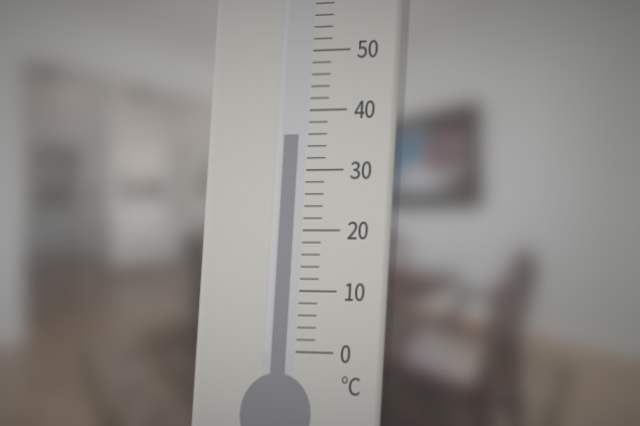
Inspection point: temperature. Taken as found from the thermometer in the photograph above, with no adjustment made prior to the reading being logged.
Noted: 36 °C
